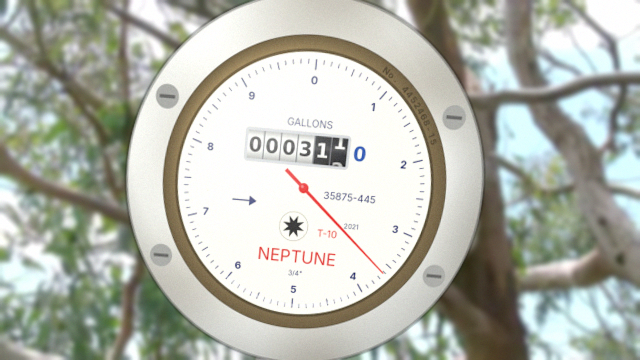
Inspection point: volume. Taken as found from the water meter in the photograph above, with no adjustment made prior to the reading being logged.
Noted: 3113.6 gal
